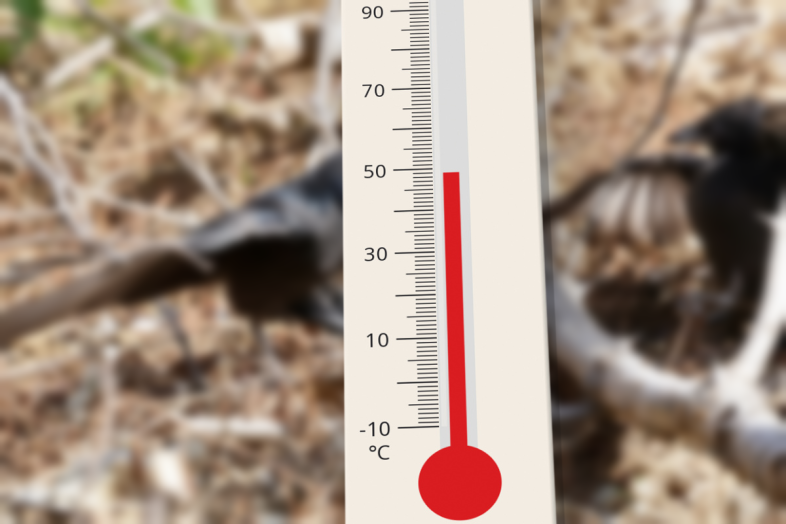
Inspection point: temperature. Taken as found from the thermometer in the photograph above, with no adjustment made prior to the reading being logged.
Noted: 49 °C
